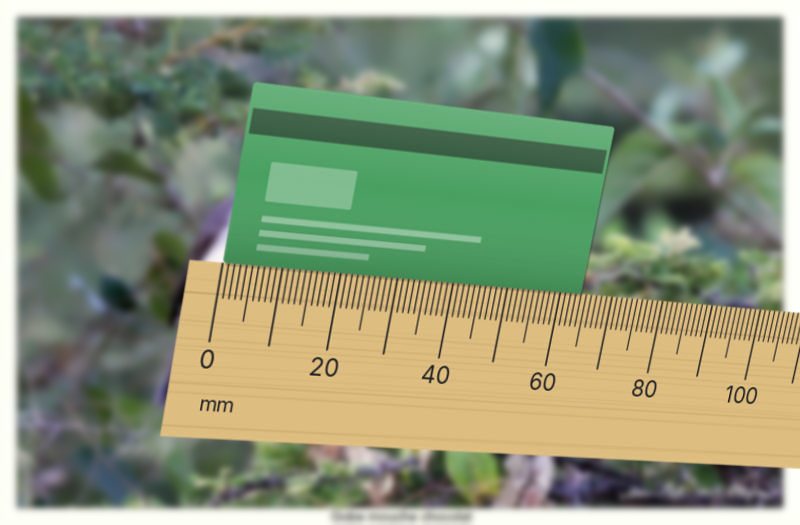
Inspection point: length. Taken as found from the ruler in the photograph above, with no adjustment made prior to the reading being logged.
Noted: 64 mm
